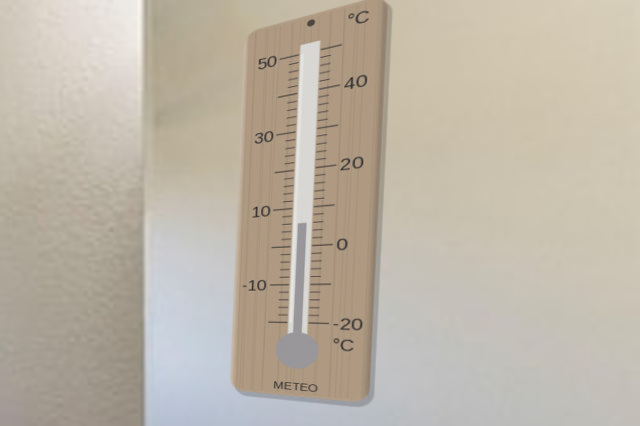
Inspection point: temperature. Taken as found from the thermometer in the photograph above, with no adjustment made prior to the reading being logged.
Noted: 6 °C
